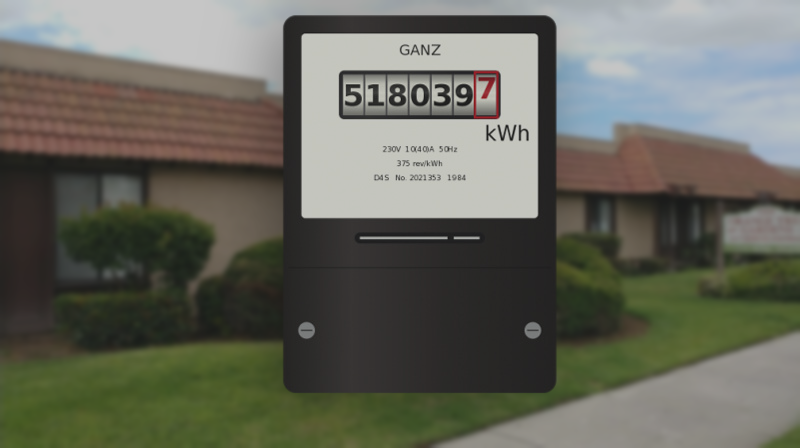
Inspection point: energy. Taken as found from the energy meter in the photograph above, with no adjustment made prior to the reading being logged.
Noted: 518039.7 kWh
